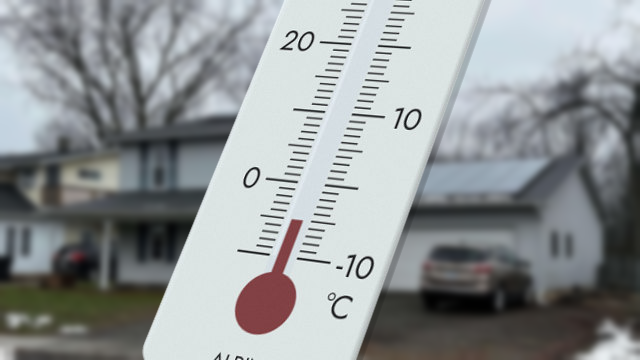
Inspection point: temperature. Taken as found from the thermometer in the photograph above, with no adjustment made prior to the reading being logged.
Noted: -5 °C
